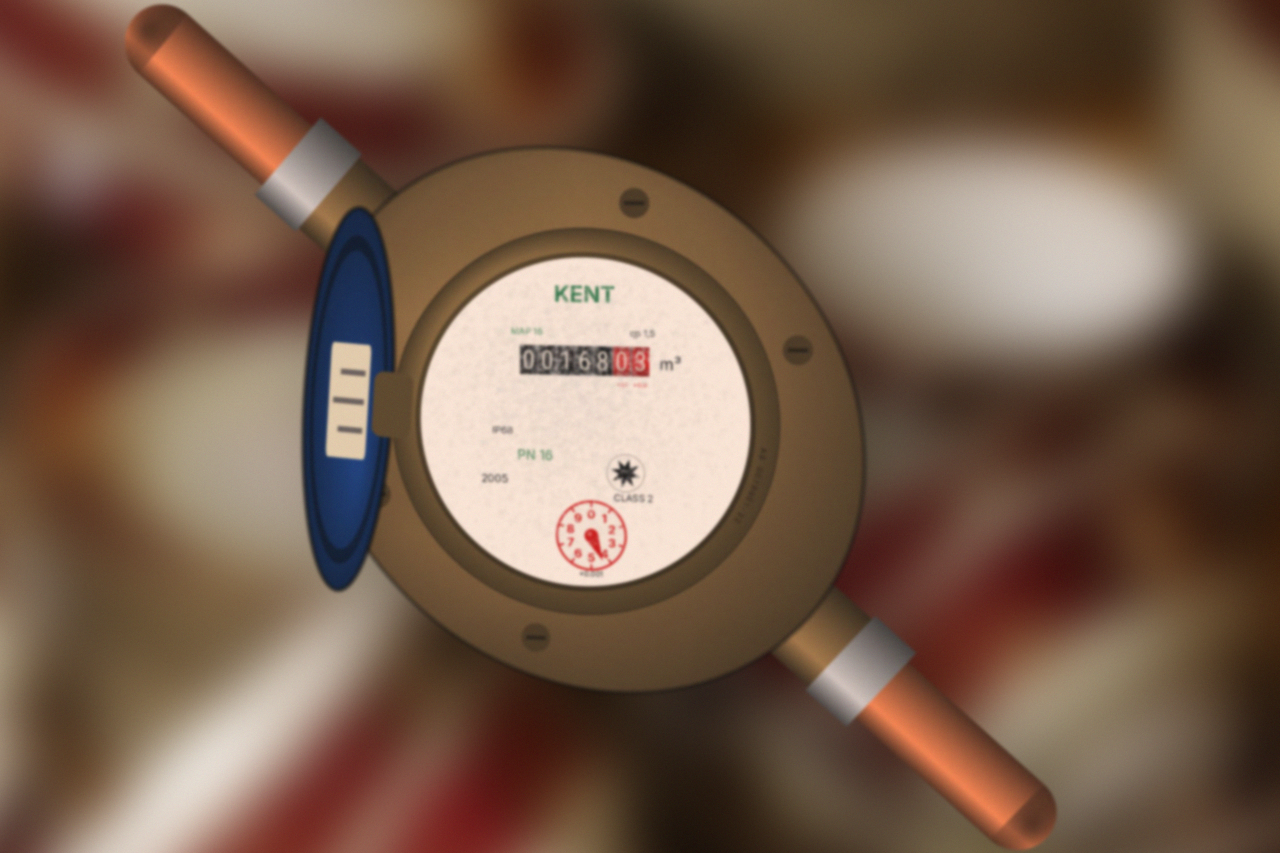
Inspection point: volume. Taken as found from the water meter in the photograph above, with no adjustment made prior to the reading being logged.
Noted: 168.034 m³
